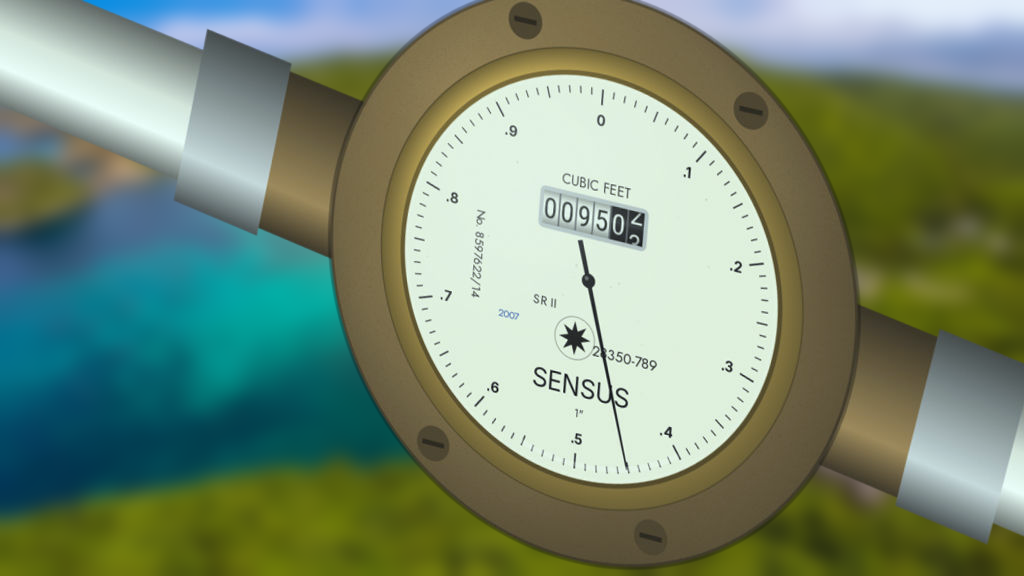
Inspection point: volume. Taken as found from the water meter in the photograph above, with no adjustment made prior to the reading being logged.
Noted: 9502.45 ft³
